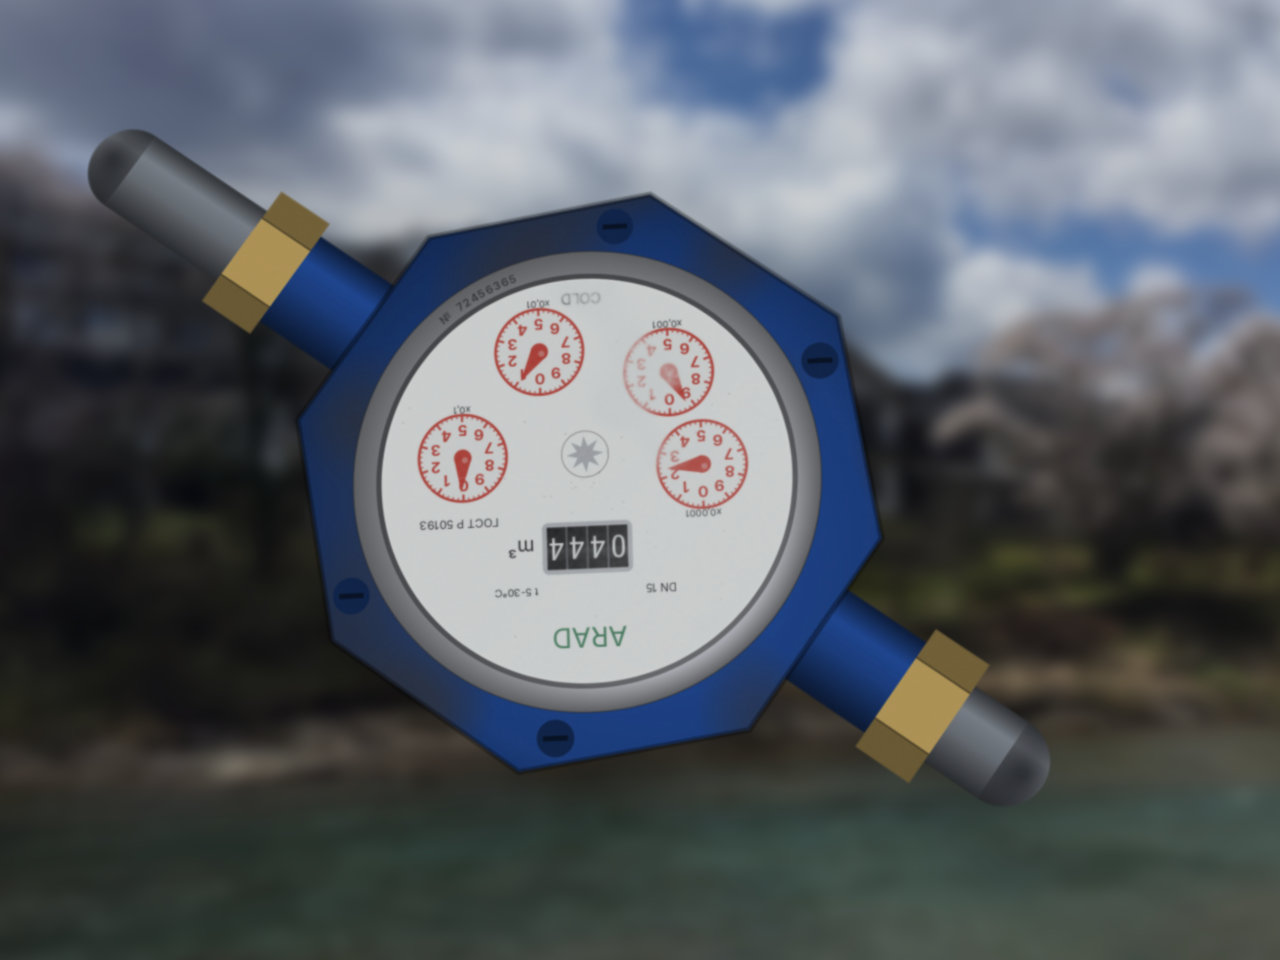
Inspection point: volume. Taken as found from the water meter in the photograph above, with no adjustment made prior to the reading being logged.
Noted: 444.0092 m³
